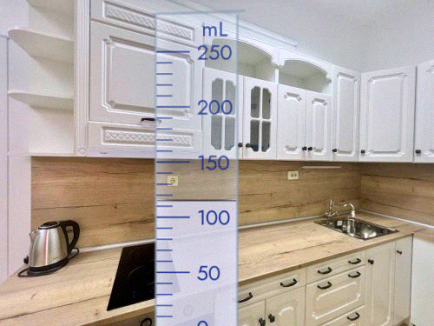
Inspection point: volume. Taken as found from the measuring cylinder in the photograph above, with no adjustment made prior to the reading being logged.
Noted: 115 mL
